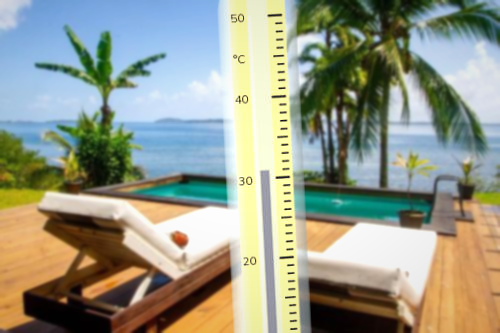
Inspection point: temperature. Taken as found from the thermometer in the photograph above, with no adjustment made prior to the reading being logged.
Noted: 31 °C
